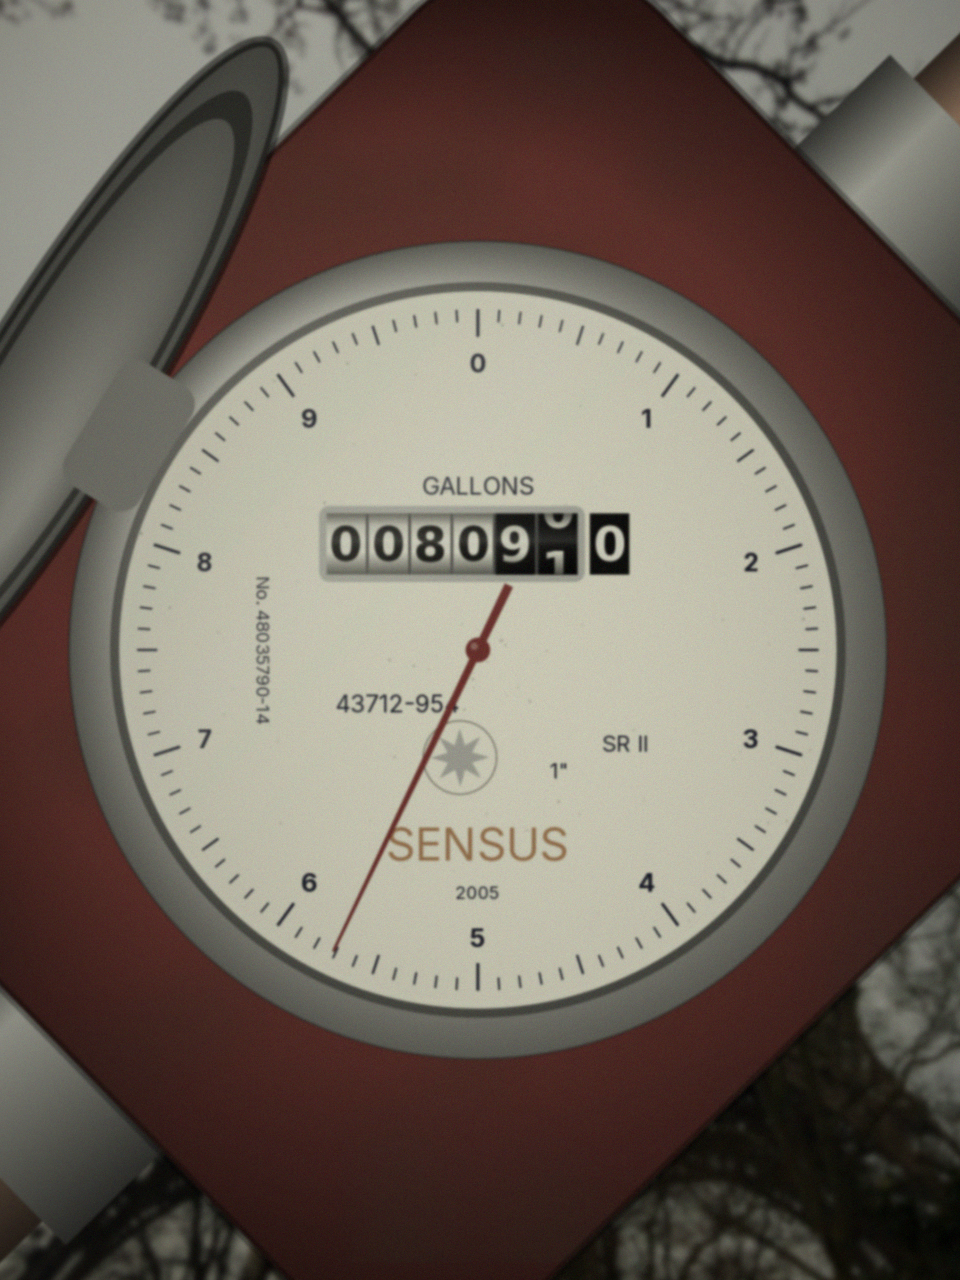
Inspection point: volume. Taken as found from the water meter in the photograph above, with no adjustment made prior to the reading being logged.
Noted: 80905.7 gal
